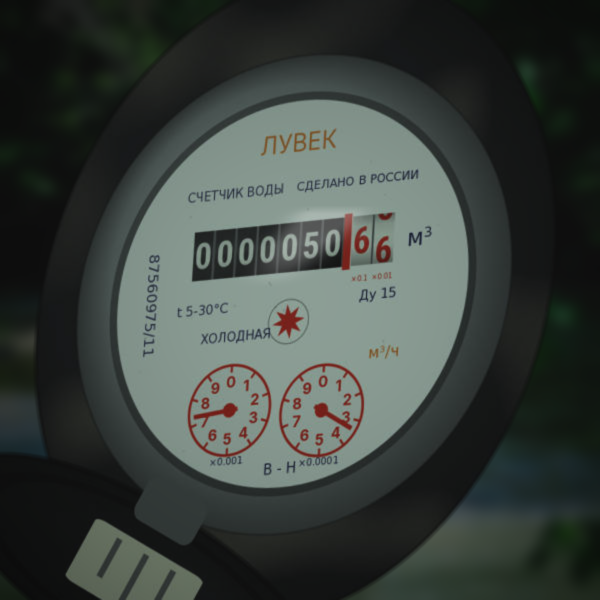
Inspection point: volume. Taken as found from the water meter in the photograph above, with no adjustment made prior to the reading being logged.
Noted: 50.6573 m³
